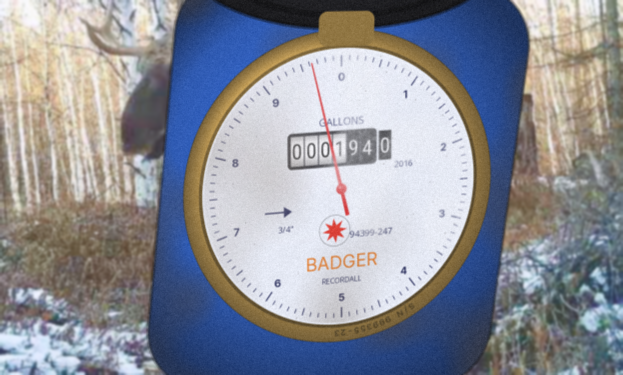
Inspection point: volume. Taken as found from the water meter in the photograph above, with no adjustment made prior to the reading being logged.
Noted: 1939.6 gal
